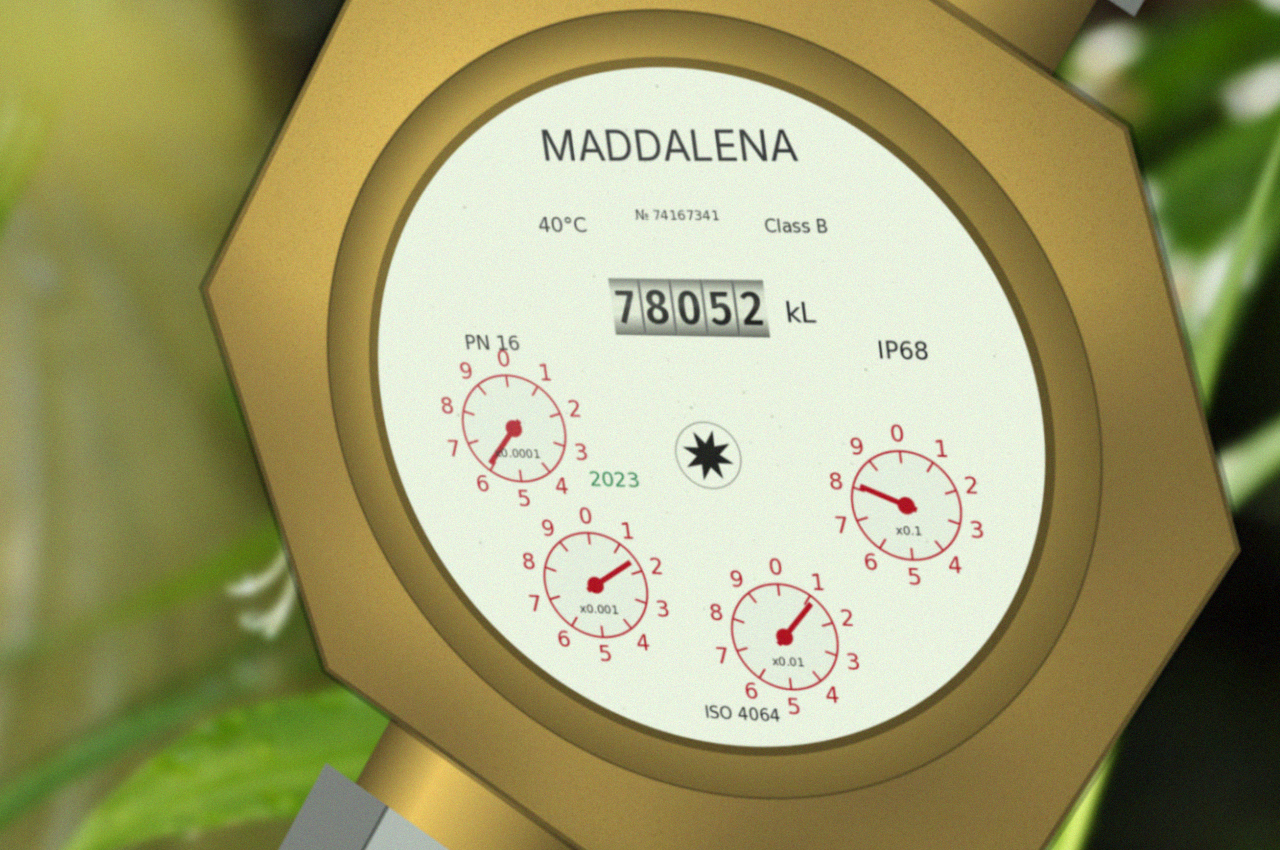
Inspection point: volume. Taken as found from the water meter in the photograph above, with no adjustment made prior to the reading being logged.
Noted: 78052.8116 kL
